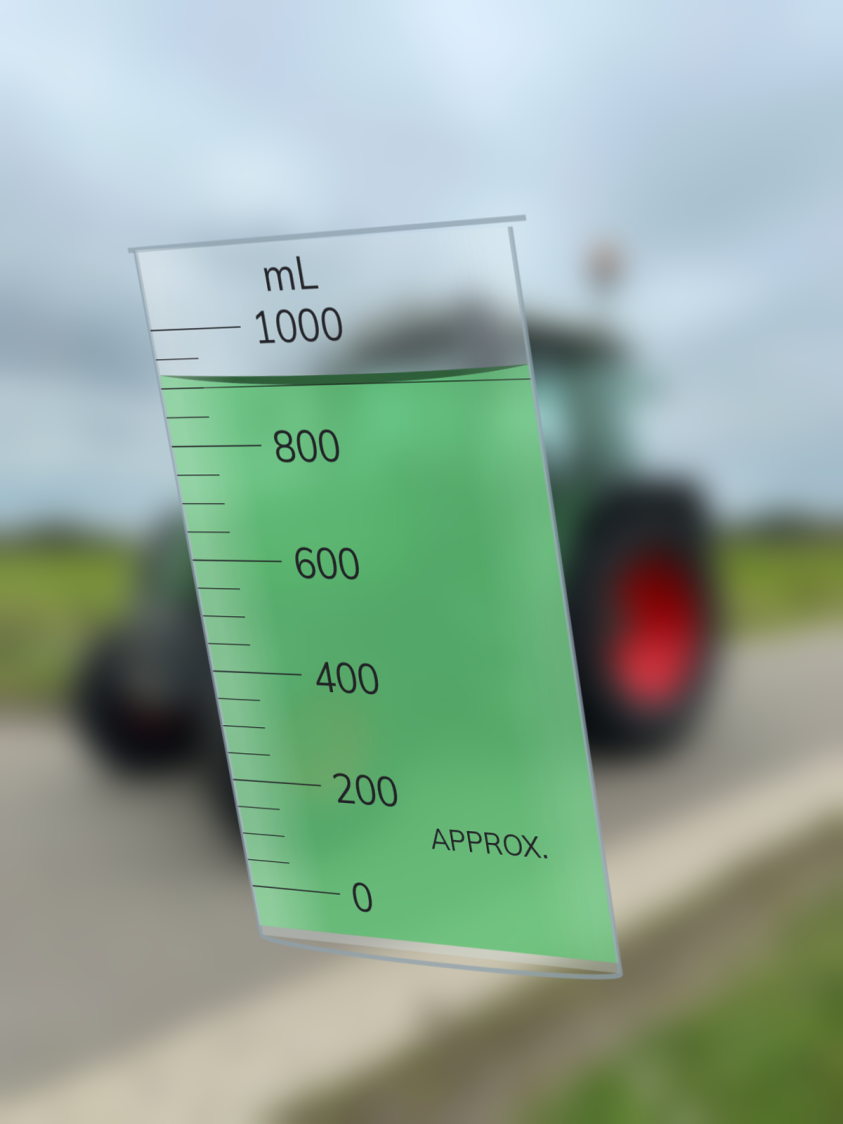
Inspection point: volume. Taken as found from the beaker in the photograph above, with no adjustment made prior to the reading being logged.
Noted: 900 mL
